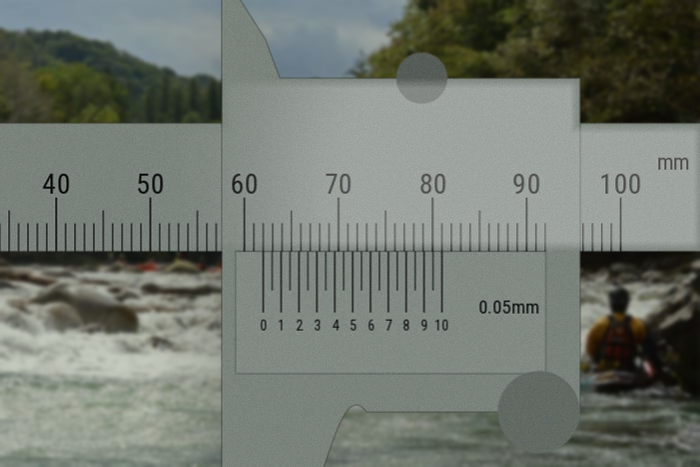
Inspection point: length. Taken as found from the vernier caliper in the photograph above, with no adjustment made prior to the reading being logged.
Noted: 62.0 mm
